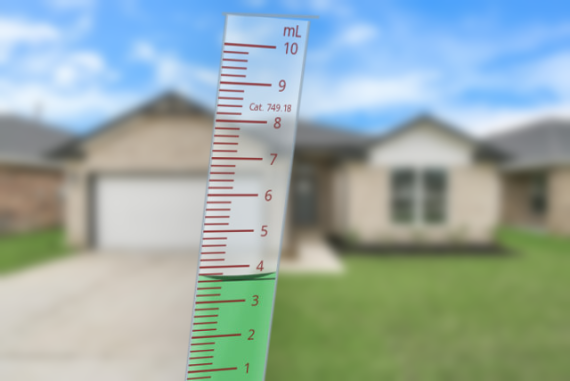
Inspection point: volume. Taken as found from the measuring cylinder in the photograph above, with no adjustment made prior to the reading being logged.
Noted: 3.6 mL
